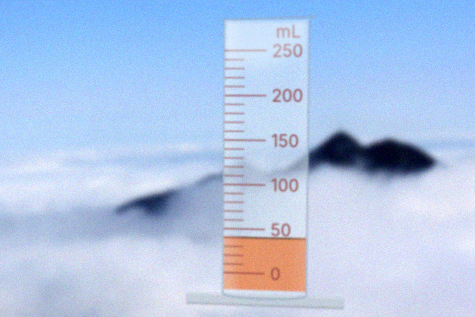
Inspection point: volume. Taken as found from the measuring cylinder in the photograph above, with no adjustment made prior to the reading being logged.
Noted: 40 mL
